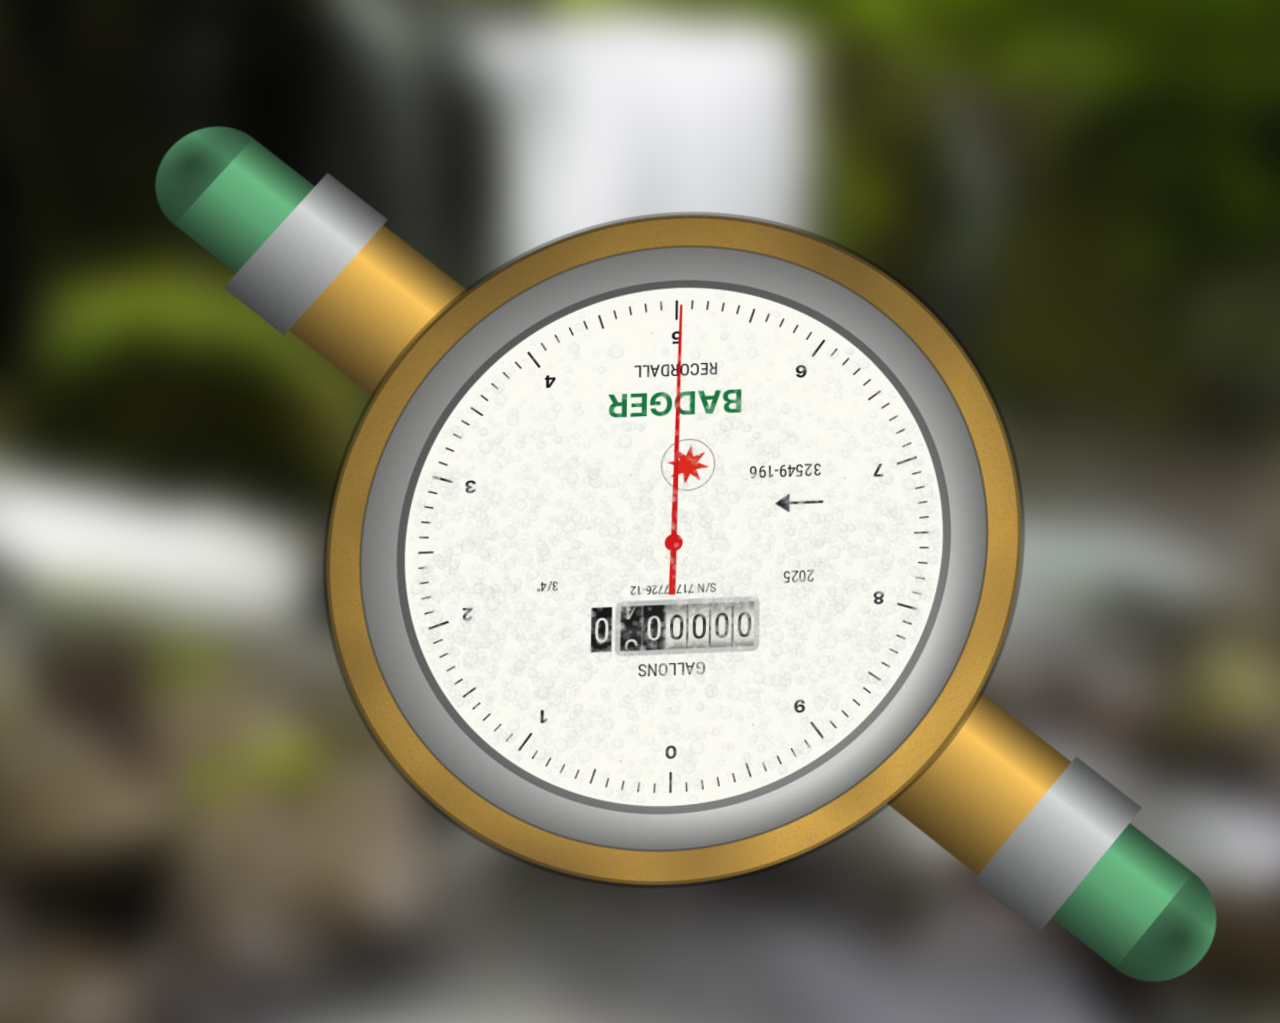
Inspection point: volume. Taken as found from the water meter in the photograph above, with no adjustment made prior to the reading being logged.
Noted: 35.0 gal
